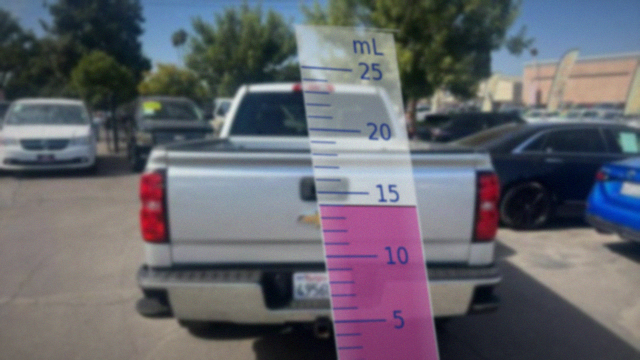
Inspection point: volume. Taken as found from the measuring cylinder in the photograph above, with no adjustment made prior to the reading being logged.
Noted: 14 mL
